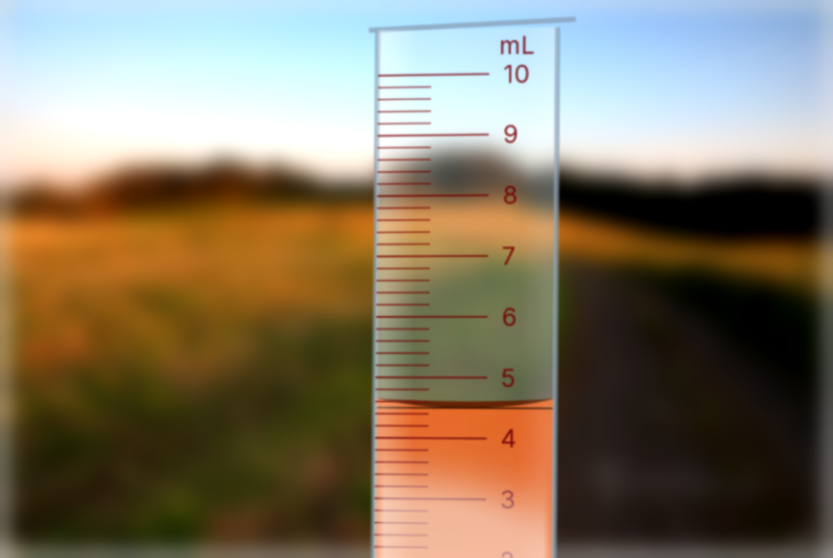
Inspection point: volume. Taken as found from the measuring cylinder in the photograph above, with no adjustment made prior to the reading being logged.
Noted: 4.5 mL
